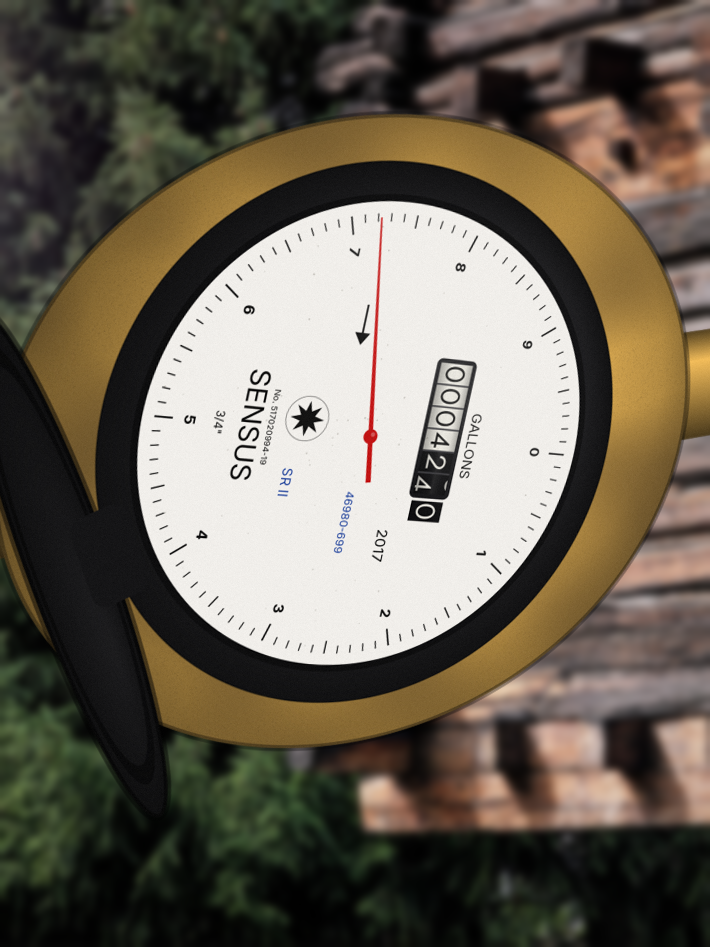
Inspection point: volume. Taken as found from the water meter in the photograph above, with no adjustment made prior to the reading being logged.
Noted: 4237.2 gal
